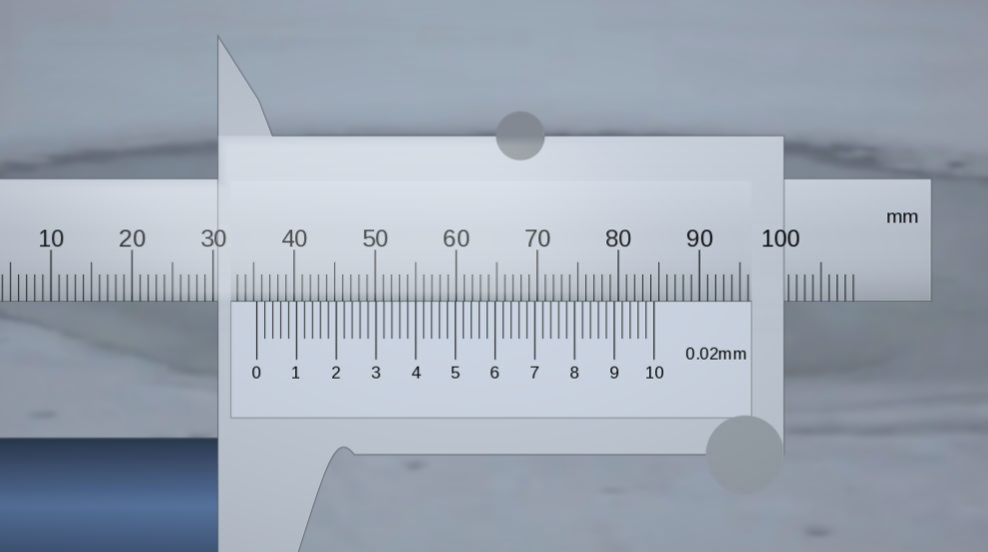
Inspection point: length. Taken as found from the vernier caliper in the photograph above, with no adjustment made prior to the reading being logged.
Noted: 35.4 mm
